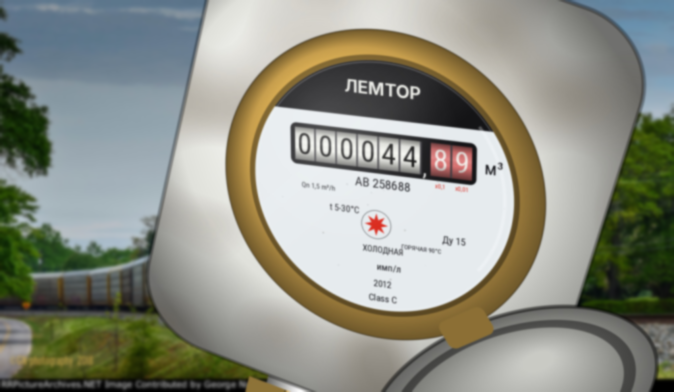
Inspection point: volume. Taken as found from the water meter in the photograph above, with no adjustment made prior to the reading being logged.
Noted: 44.89 m³
